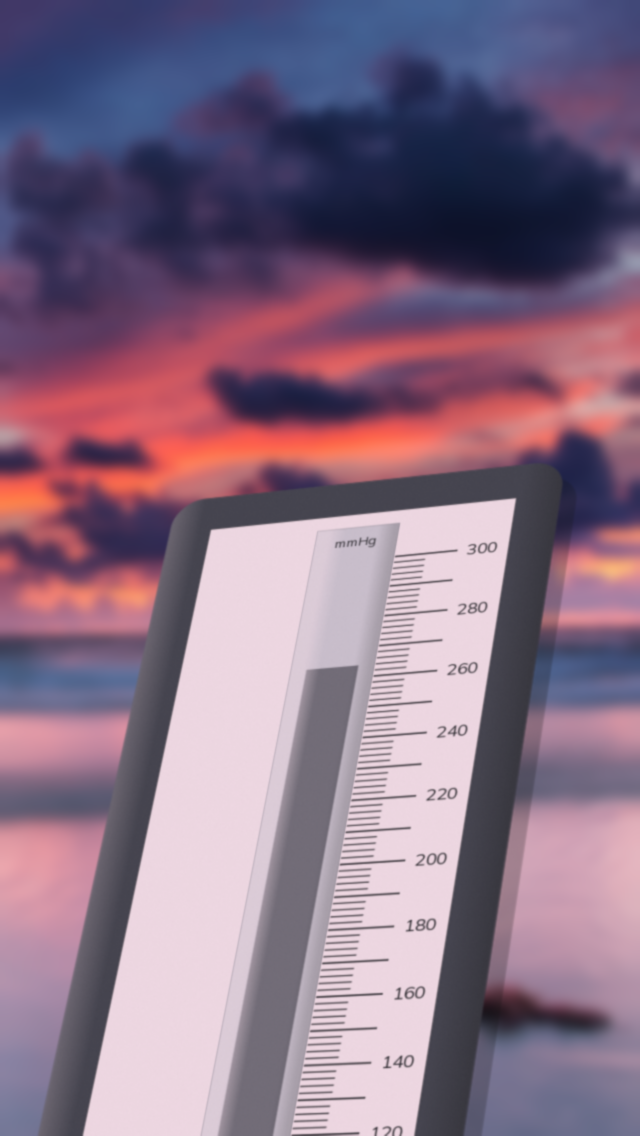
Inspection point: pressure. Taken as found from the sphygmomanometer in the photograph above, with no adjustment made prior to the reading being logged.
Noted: 264 mmHg
